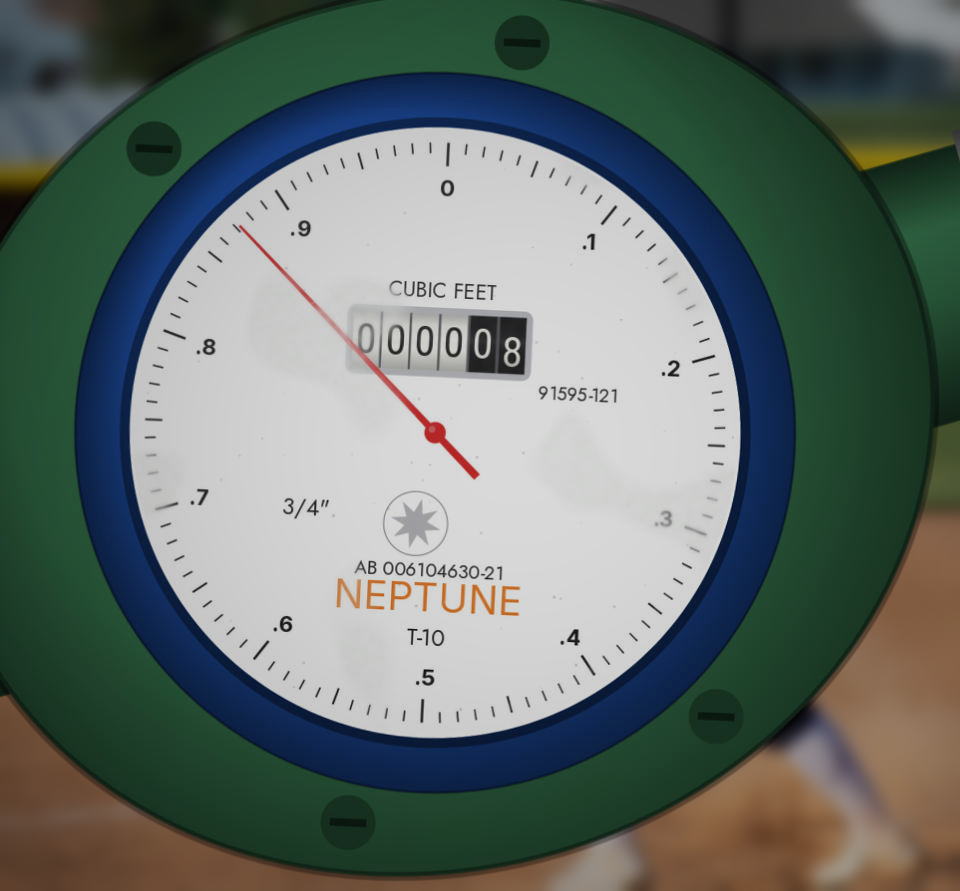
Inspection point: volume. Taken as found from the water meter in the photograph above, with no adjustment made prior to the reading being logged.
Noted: 7.87 ft³
